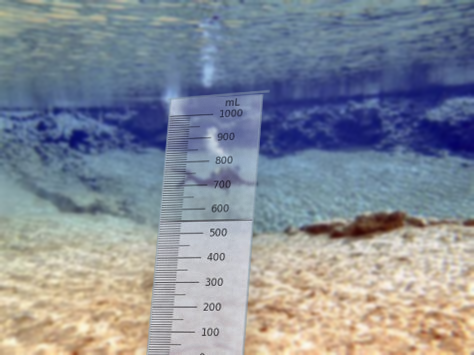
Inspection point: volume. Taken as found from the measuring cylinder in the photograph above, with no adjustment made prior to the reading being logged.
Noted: 550 mL
